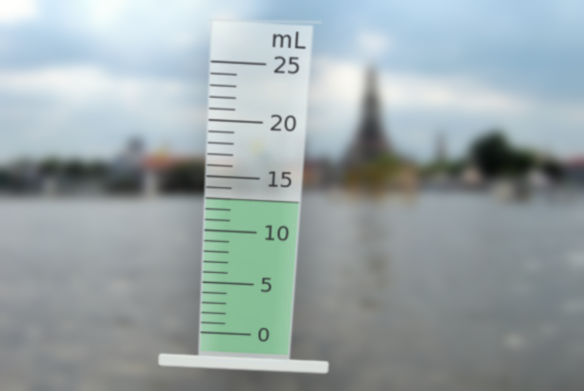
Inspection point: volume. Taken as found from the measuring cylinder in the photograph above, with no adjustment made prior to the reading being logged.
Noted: 13 mL
